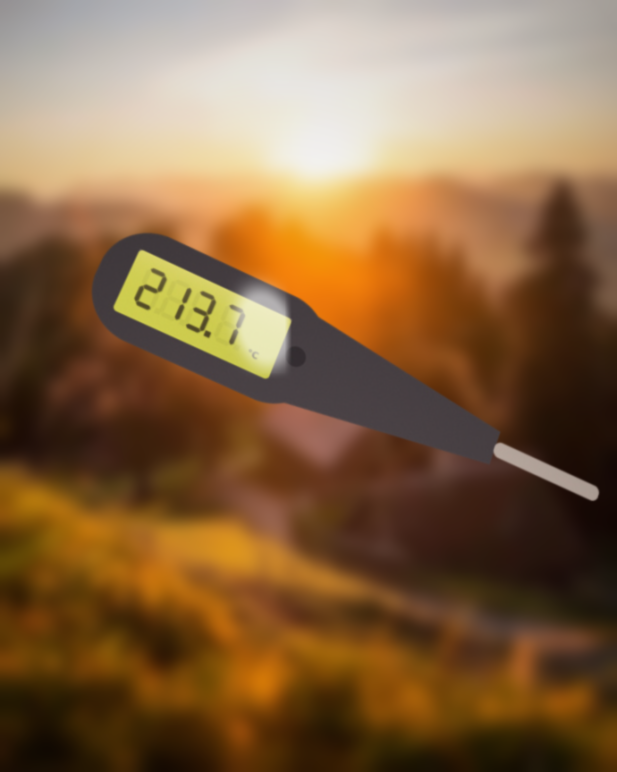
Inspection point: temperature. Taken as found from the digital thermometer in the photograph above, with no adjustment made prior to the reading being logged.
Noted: 213.7 °C
